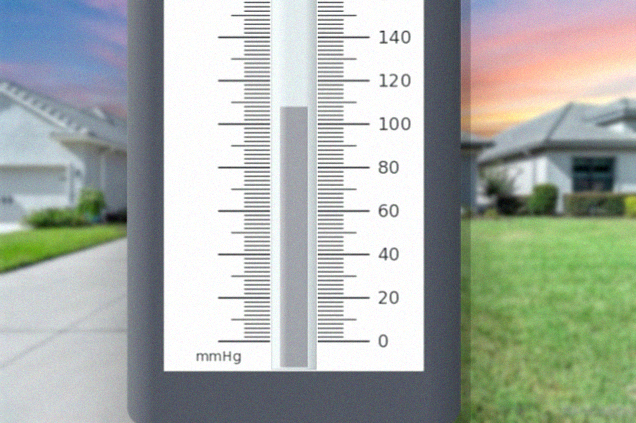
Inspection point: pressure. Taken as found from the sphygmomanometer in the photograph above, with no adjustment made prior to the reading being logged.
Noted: 108 mmHg
